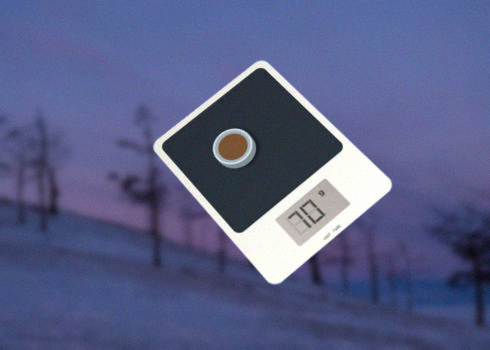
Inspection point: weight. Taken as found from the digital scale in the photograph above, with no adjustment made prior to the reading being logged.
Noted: 70 g
